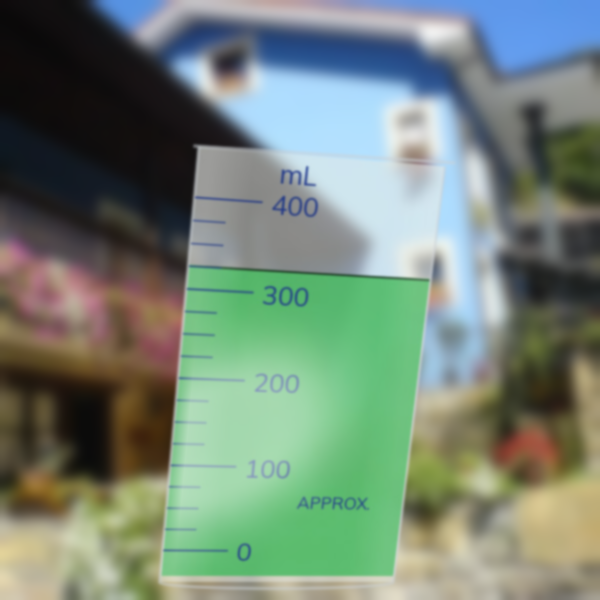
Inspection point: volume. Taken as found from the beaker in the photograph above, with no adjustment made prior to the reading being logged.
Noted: 325 mL
